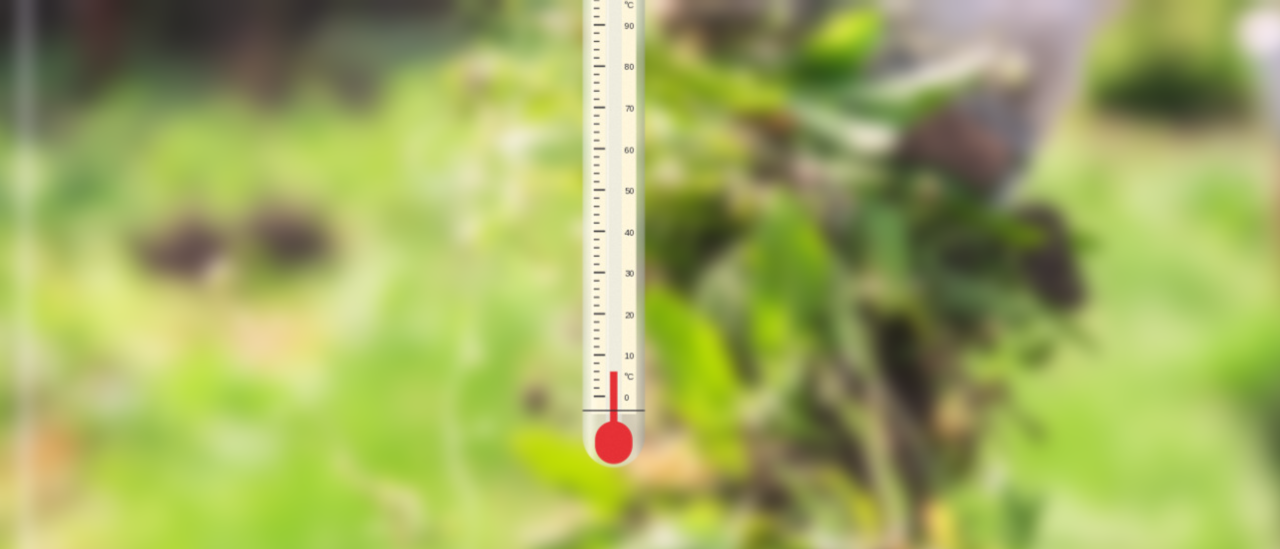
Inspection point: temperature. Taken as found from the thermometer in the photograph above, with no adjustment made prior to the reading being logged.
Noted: 6 °C
